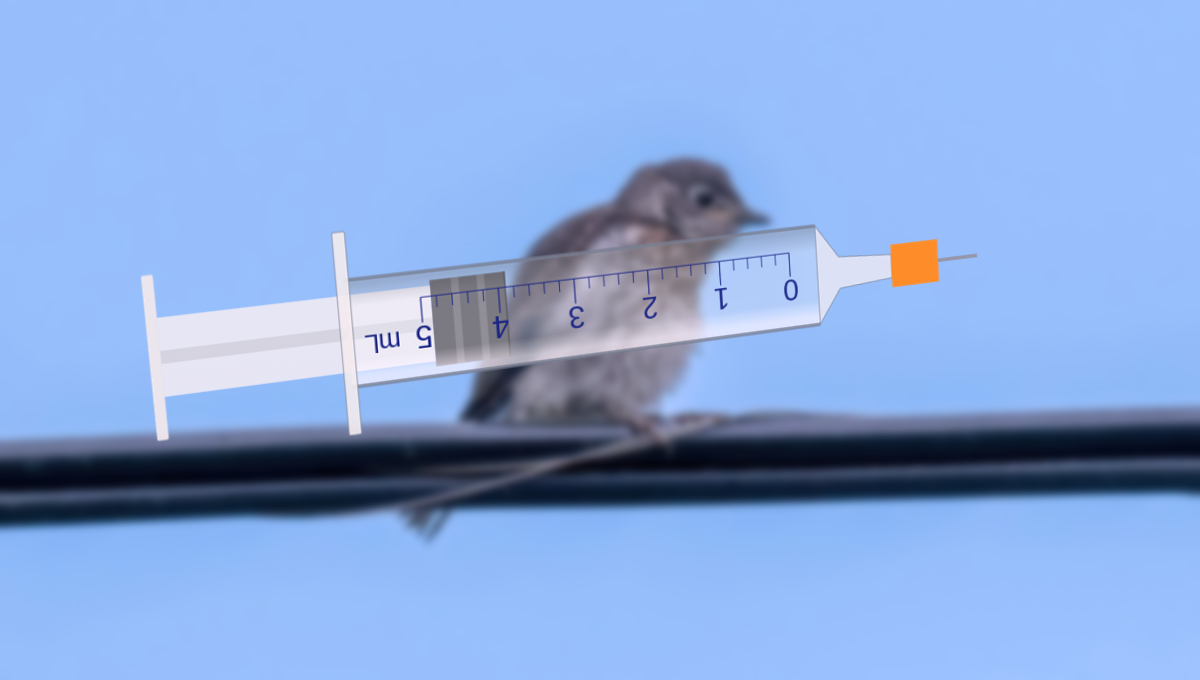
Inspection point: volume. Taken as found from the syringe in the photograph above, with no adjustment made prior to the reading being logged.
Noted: 3.9 mL
